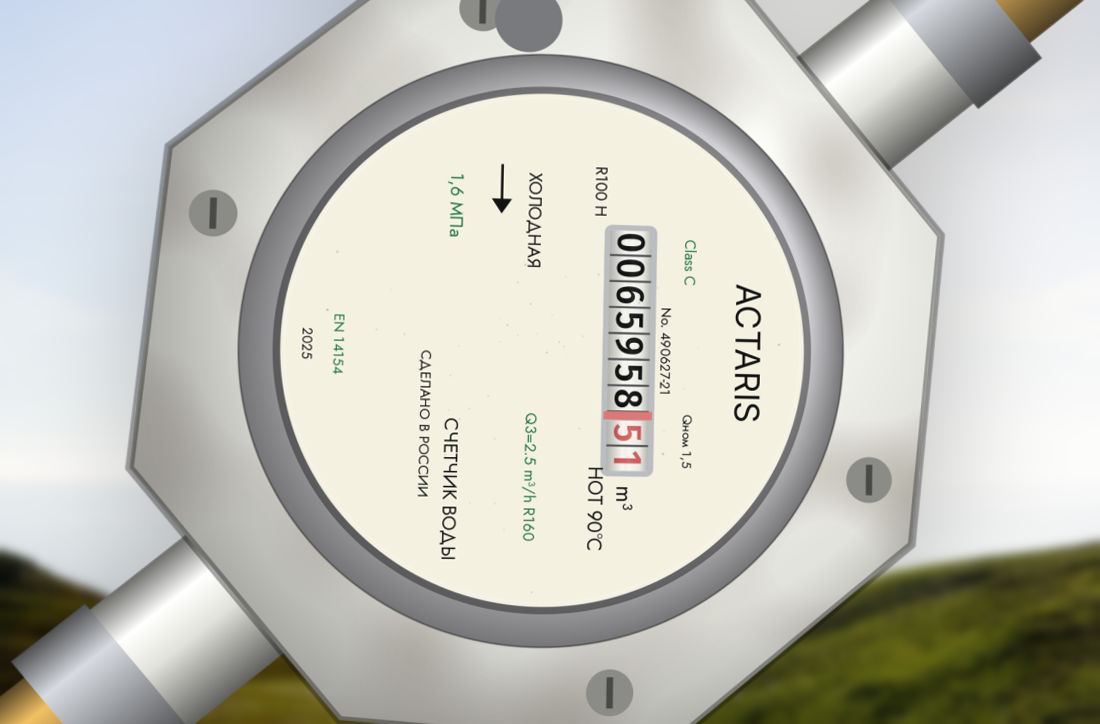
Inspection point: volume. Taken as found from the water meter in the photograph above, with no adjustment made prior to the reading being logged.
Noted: 65958.51 m³
